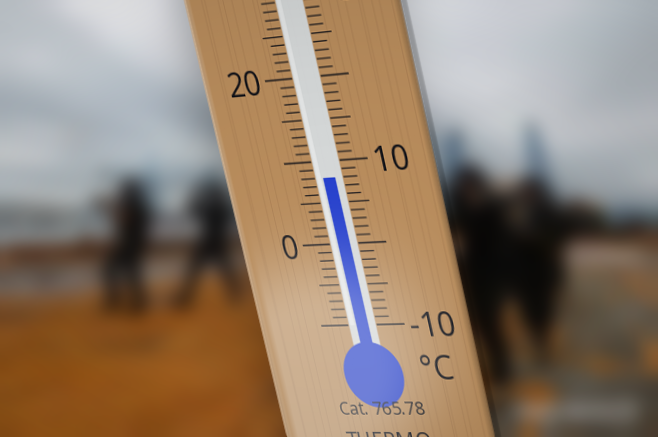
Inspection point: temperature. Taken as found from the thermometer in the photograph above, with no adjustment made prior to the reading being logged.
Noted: 8 °C
